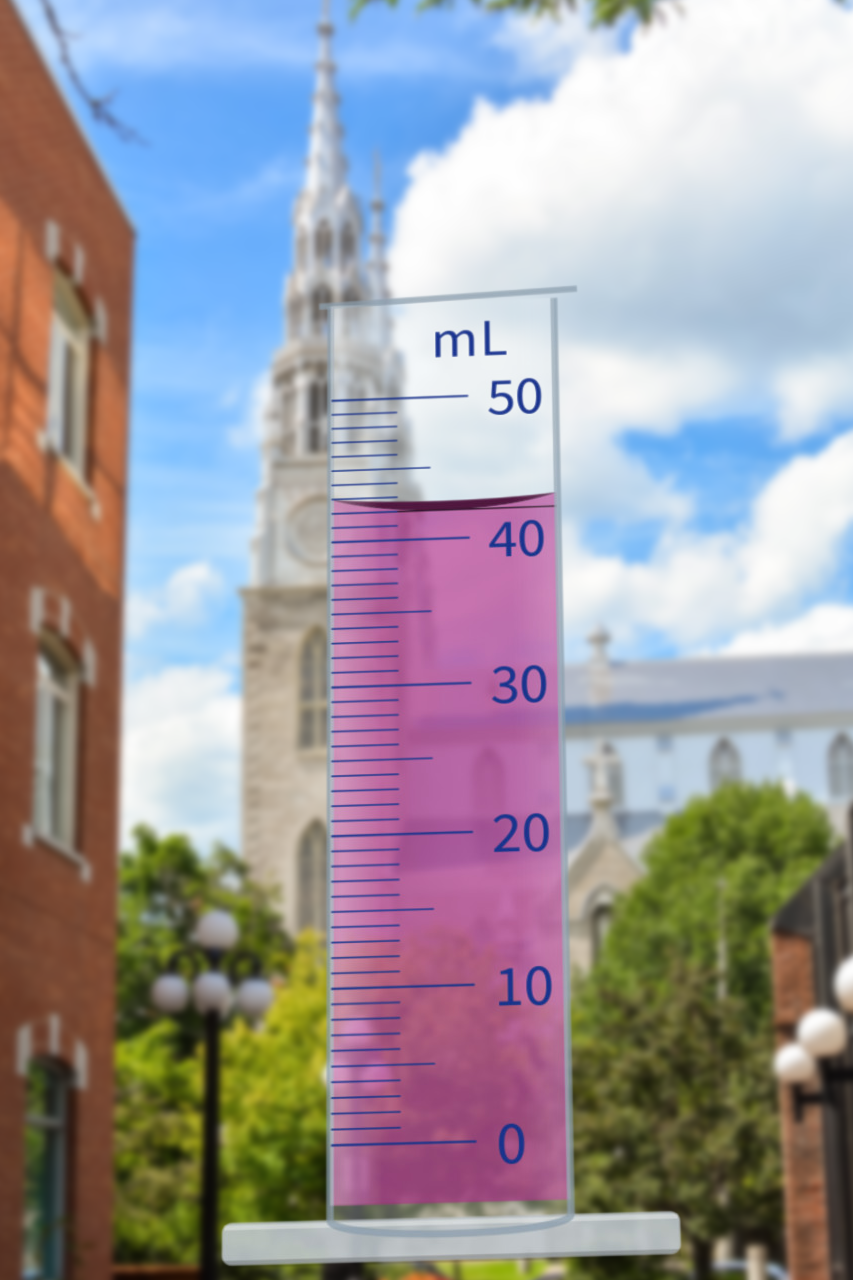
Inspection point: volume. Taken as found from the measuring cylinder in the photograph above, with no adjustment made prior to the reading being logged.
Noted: 42 mL
